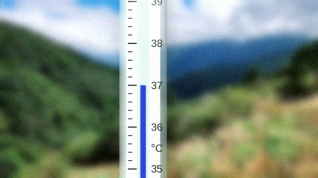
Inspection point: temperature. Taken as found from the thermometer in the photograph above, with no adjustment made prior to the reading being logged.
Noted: 37 °C
